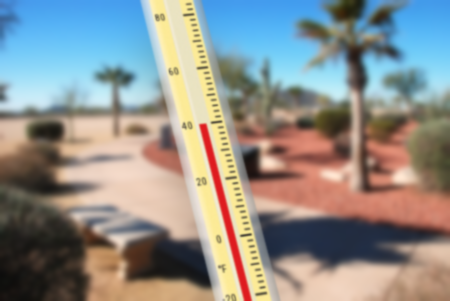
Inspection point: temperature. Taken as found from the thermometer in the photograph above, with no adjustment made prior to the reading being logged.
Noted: 40 °F
